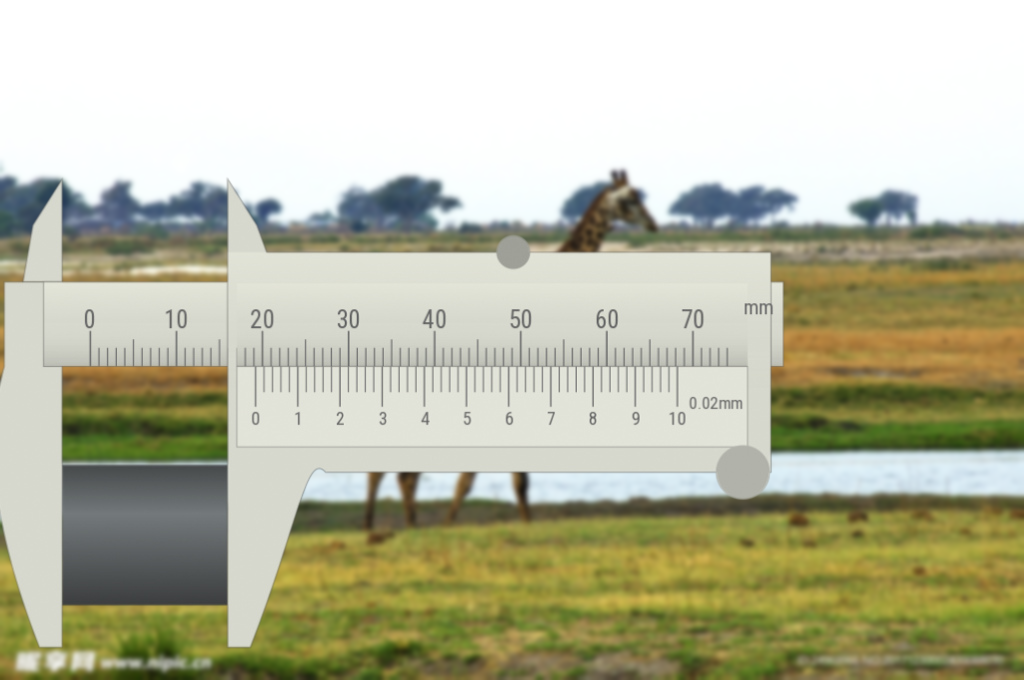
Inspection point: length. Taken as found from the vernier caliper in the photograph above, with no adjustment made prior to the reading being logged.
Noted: 19.2 mm
